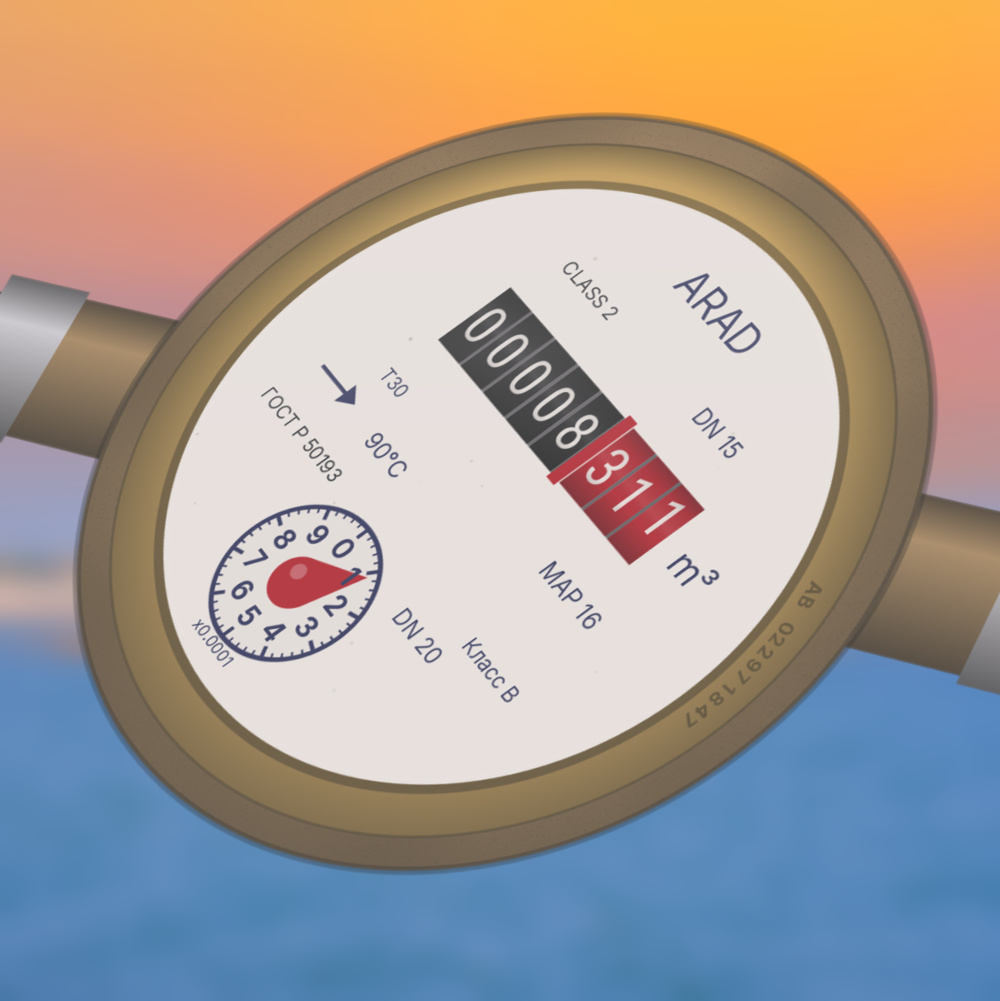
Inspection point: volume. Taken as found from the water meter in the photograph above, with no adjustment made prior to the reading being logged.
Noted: 8.3111 m³
